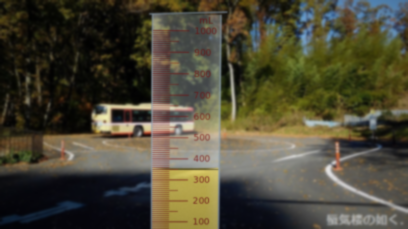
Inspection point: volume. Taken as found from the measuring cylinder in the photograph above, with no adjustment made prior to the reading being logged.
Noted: 350 mL
